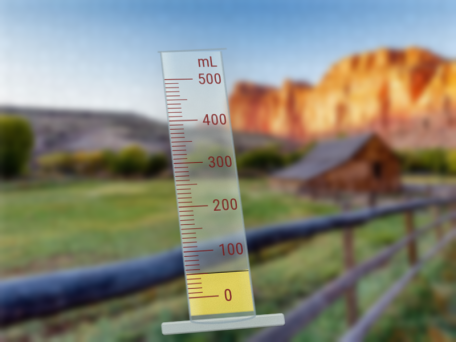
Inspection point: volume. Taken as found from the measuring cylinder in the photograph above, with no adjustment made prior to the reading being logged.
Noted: 50 mL
